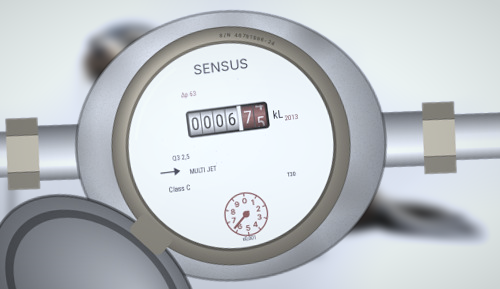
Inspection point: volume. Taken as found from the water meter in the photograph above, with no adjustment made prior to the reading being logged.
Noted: 6.746 kL
